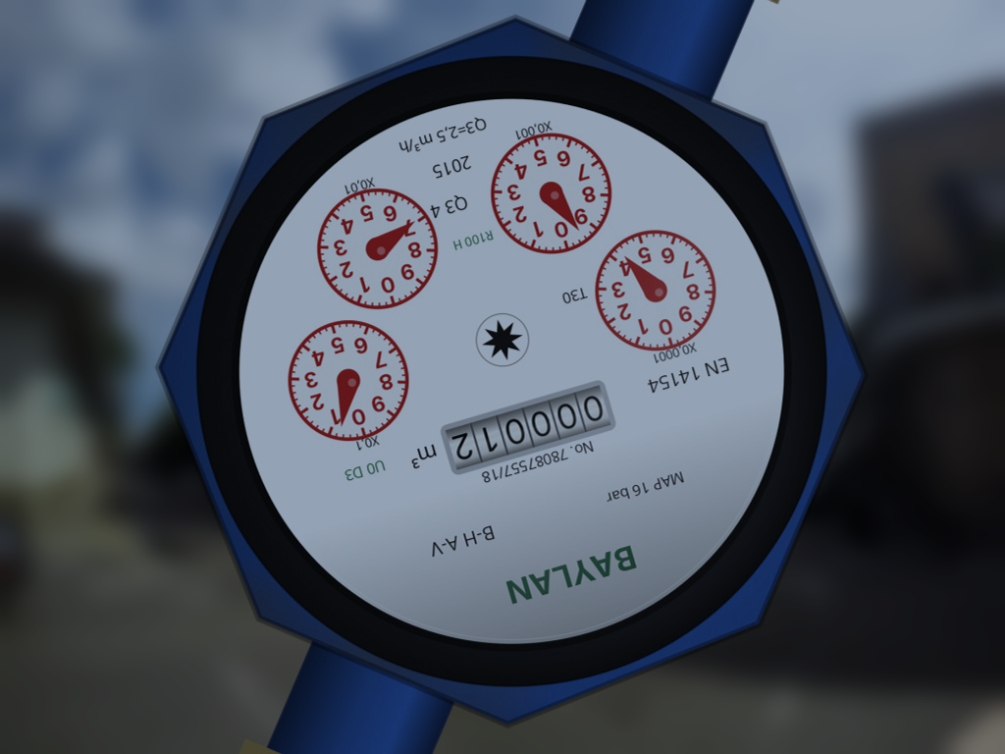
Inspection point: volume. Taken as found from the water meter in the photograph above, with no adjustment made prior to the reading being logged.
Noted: 12.0694 m³
